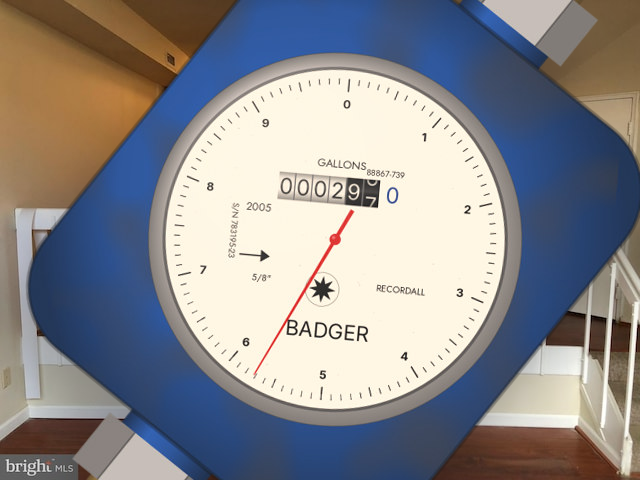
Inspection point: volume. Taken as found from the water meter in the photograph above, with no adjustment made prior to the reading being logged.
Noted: 2965.7 gal
